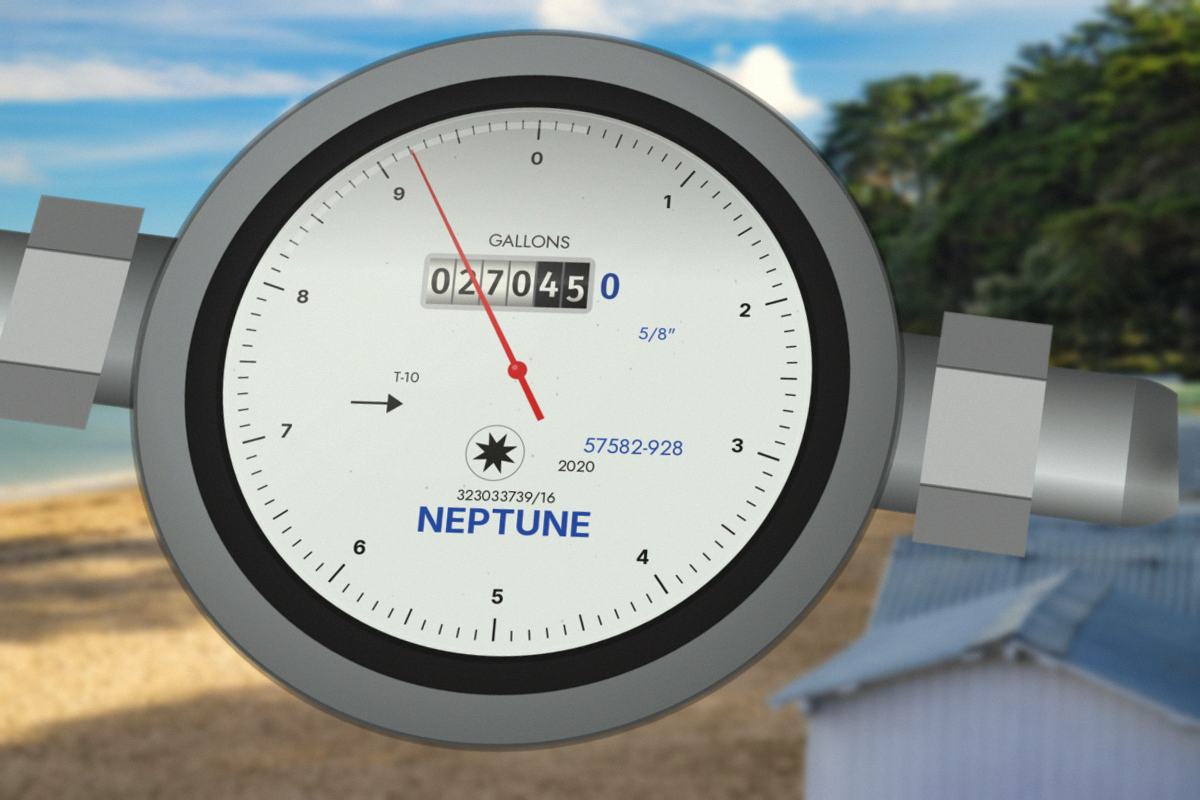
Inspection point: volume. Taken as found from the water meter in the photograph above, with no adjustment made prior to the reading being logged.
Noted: 270449.2 gal
